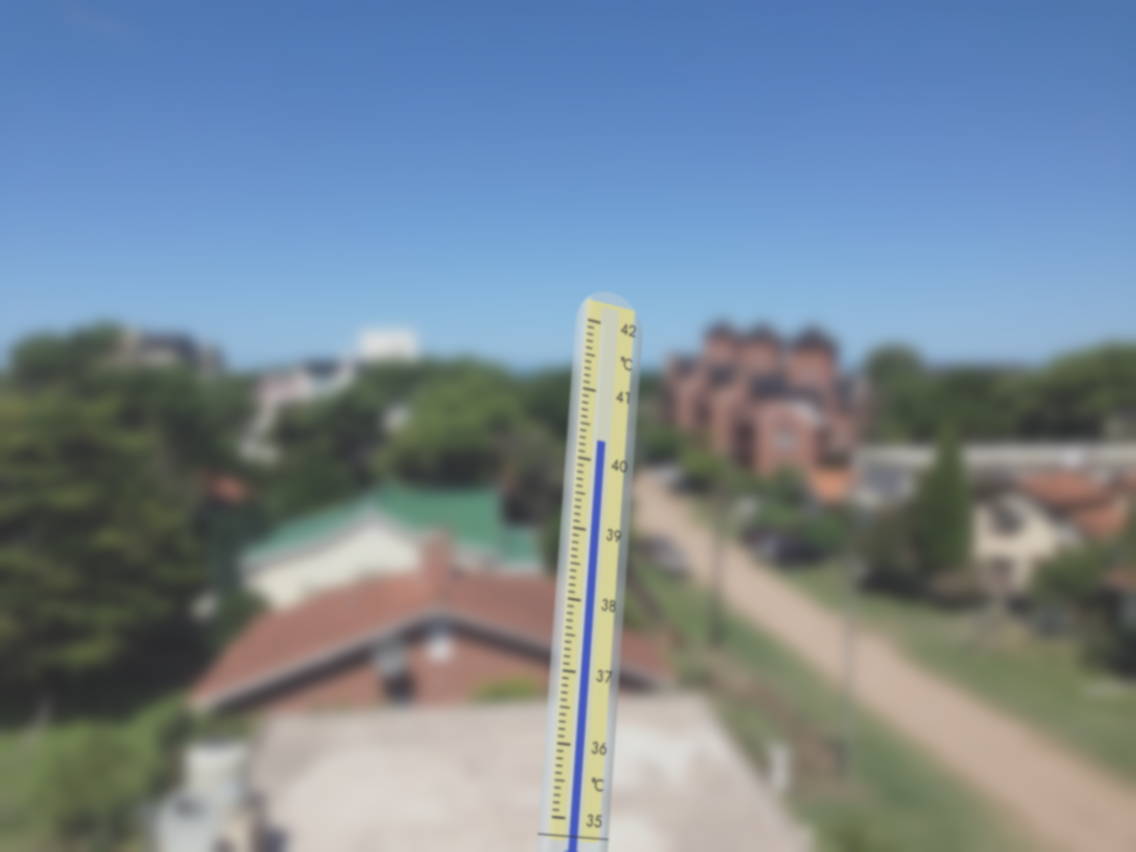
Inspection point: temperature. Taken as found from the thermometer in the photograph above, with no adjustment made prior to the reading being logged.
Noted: 40.3 °C
